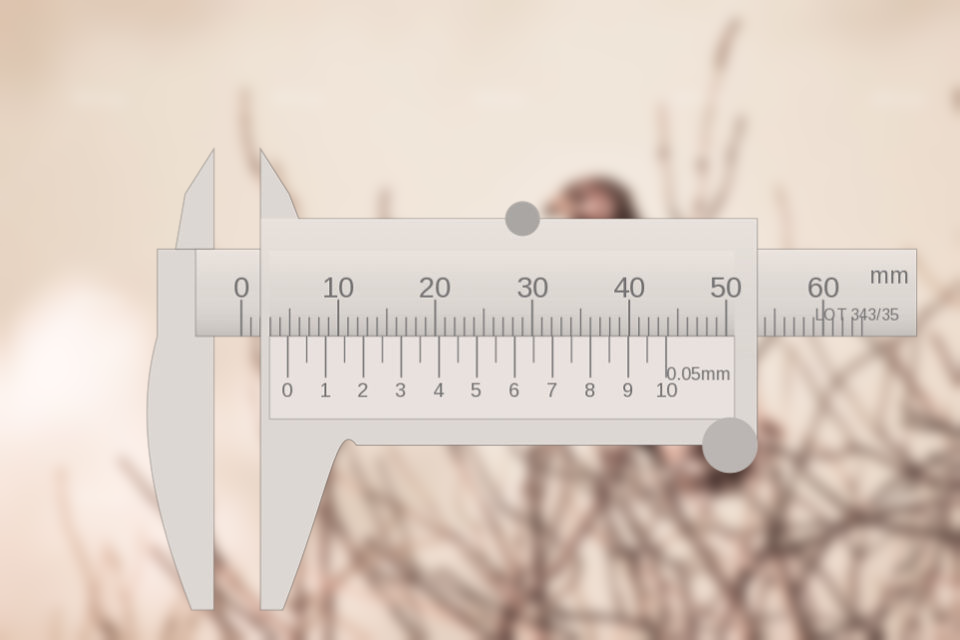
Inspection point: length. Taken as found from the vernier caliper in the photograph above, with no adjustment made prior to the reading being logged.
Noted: 4.8 mm
